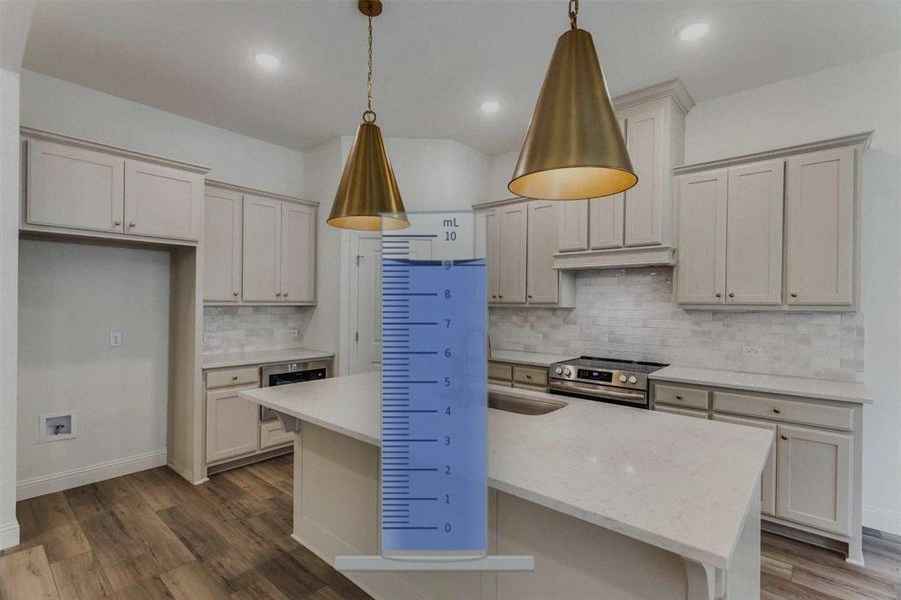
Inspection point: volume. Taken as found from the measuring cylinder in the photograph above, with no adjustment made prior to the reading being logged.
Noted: 9 mL
